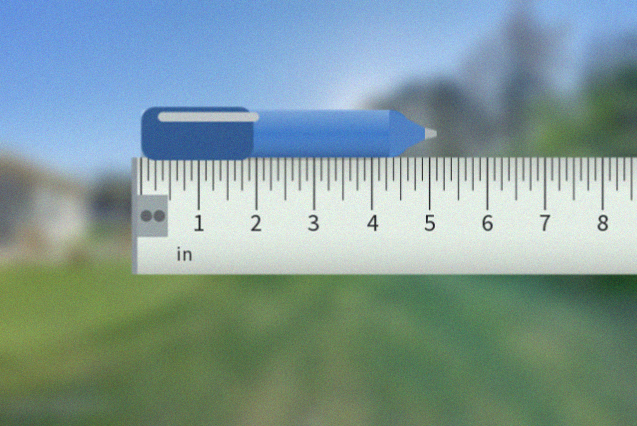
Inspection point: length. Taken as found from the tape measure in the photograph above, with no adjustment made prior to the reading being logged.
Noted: 5.125 in
